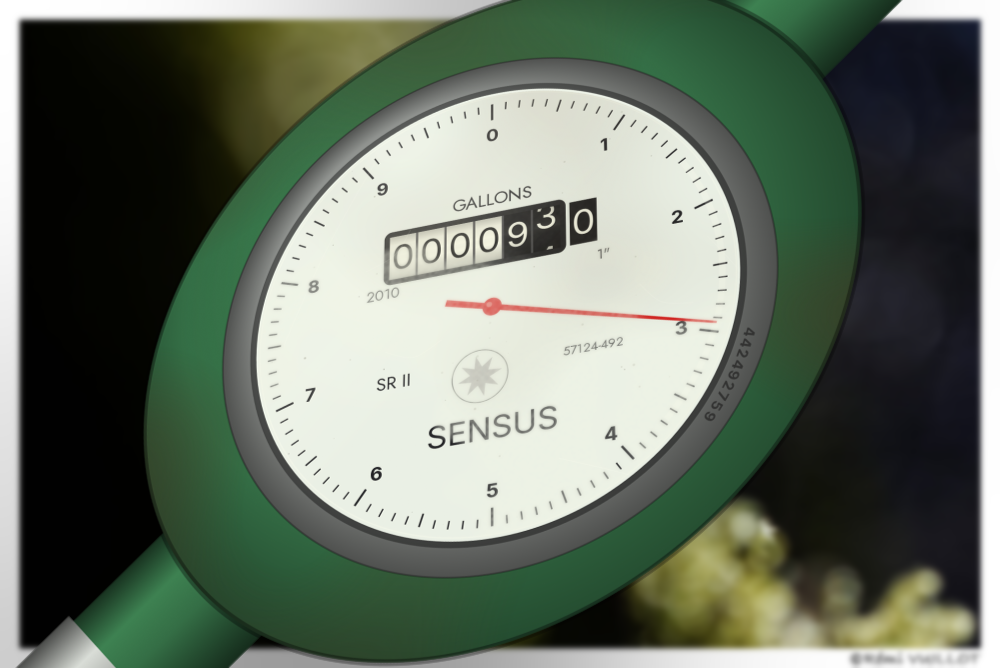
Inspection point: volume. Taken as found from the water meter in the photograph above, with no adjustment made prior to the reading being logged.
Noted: 932.9 gal
